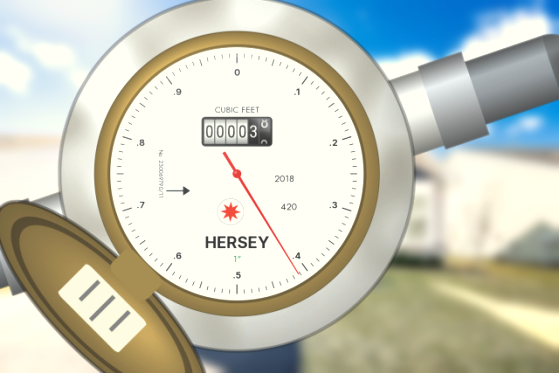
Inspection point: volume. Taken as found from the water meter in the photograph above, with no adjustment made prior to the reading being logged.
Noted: 38.41 ft³
